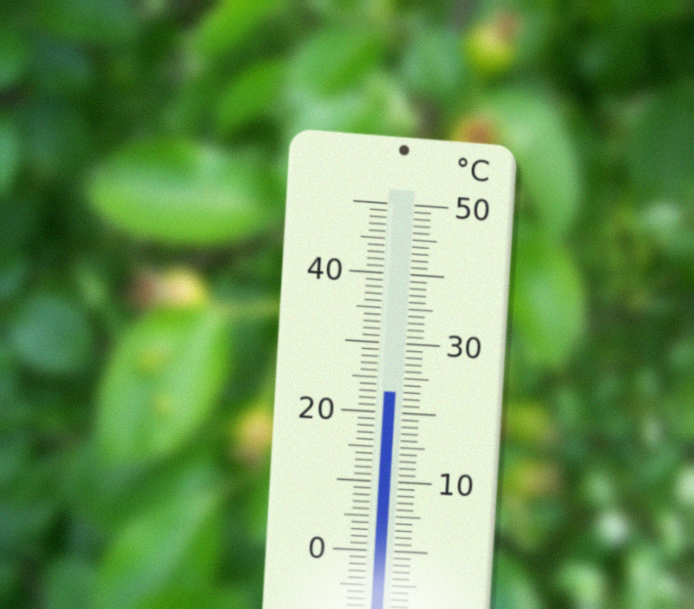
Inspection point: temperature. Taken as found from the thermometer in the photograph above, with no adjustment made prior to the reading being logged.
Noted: 23 °C
